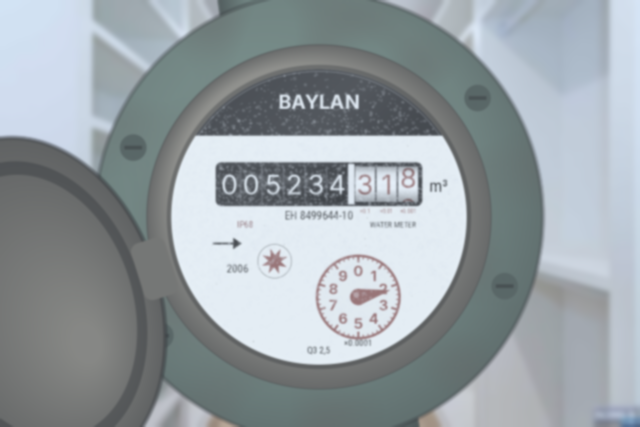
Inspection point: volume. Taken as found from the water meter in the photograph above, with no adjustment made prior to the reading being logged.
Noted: 5234.3182 m³
